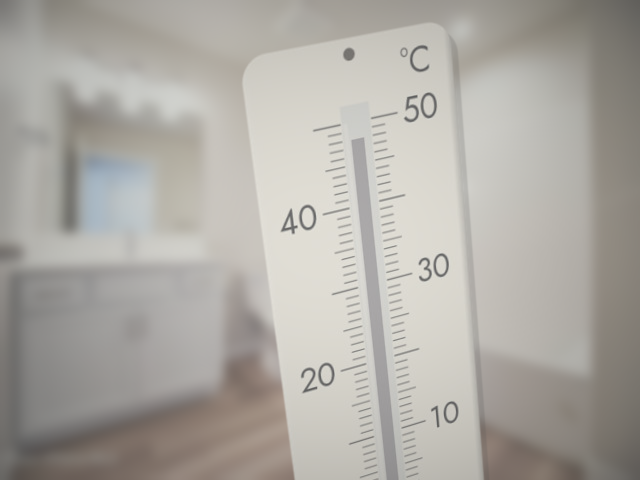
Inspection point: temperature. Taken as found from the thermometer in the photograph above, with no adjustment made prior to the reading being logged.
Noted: 48 °C
